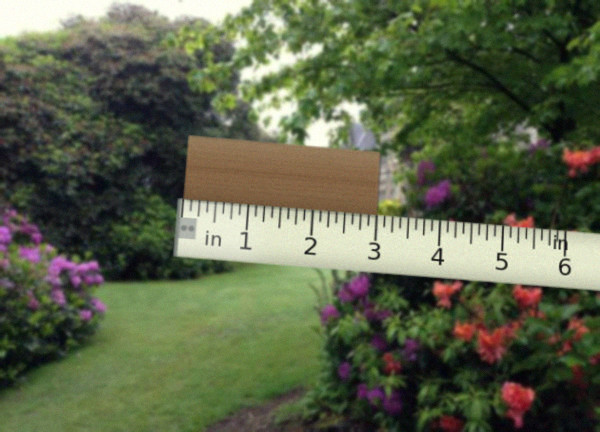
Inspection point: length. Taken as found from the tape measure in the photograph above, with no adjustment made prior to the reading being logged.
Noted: 3 in
